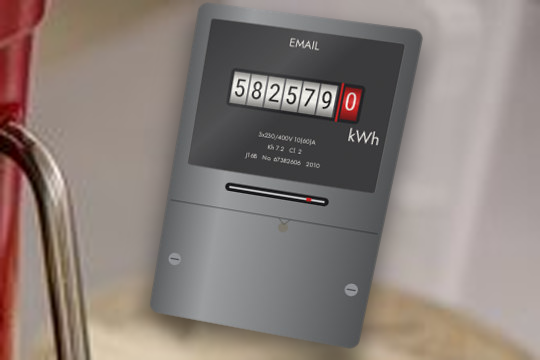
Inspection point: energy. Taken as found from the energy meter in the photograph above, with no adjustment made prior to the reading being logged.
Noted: 582579.0 kWh
